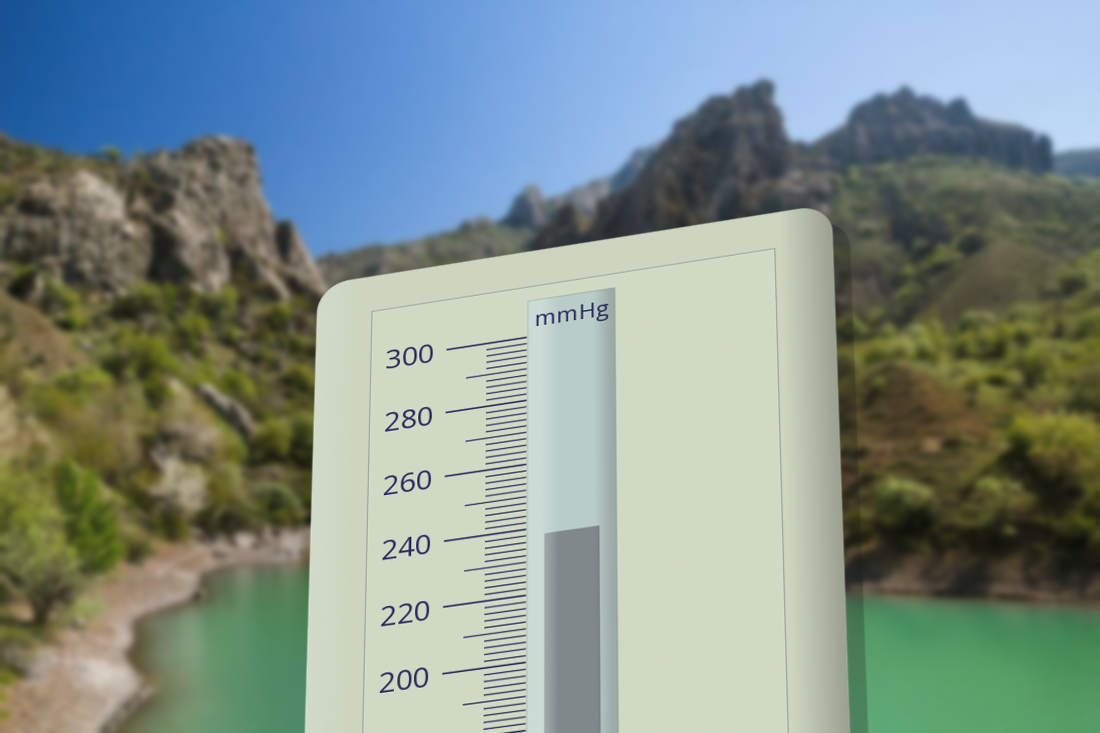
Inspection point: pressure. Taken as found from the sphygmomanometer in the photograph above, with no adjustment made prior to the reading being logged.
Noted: 238 mmHg
